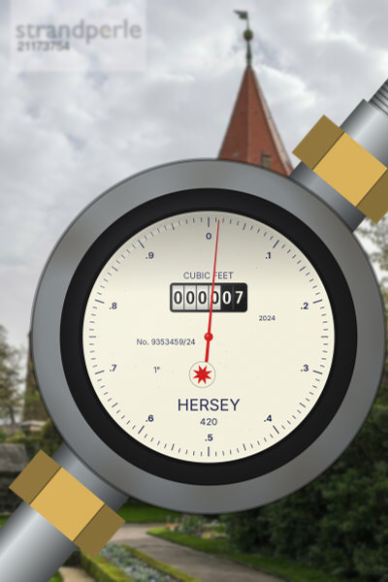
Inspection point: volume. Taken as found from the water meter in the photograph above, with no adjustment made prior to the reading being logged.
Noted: 7.01 ft³
